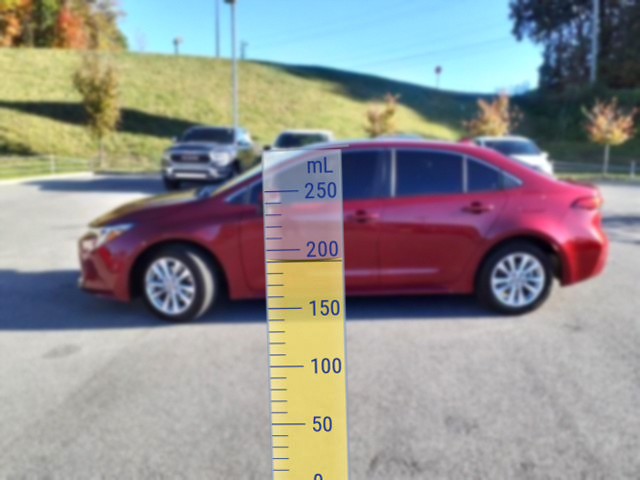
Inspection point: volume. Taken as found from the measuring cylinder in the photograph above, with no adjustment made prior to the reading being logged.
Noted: 190 mL
